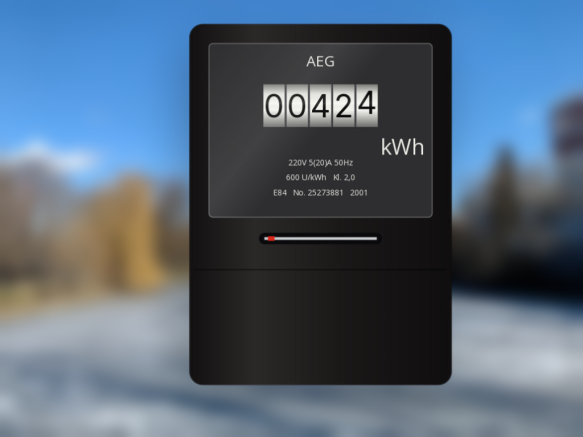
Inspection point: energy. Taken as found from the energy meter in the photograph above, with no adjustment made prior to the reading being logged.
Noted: 424 kWh
